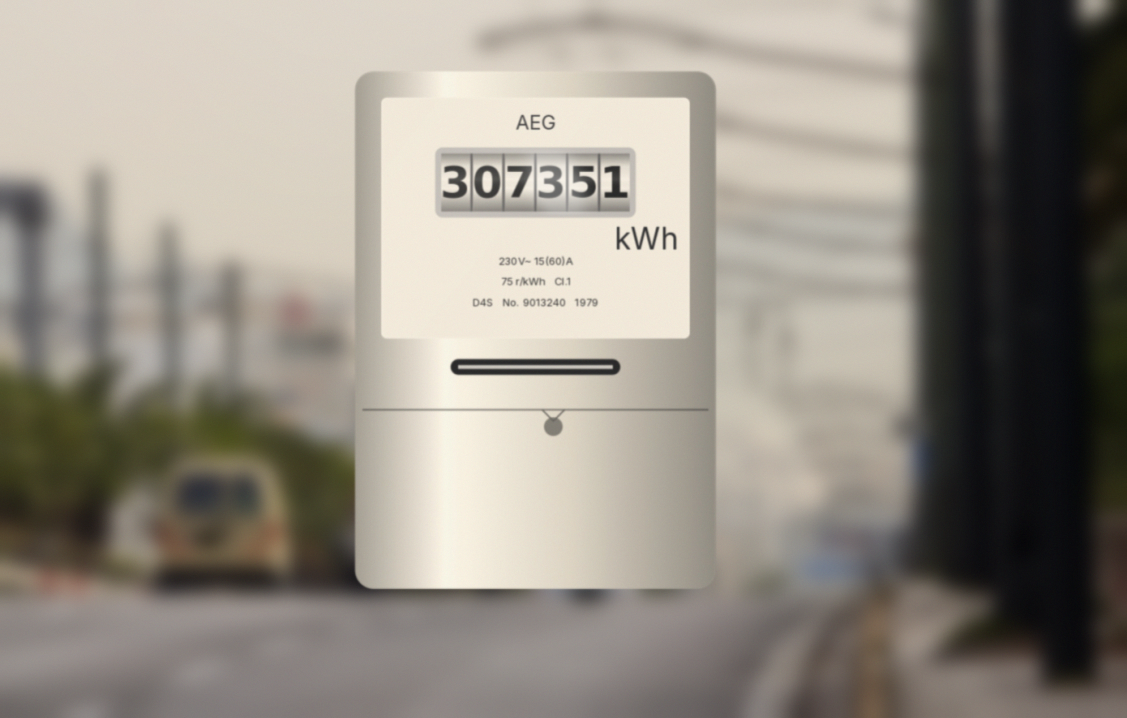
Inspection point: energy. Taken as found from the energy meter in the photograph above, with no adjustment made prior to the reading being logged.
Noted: 307351 kWh
